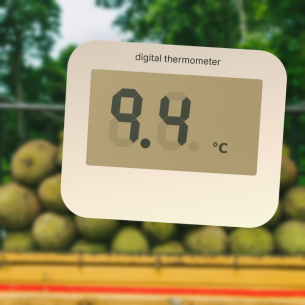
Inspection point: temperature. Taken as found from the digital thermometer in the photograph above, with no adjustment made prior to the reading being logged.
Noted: 9.4 °C
